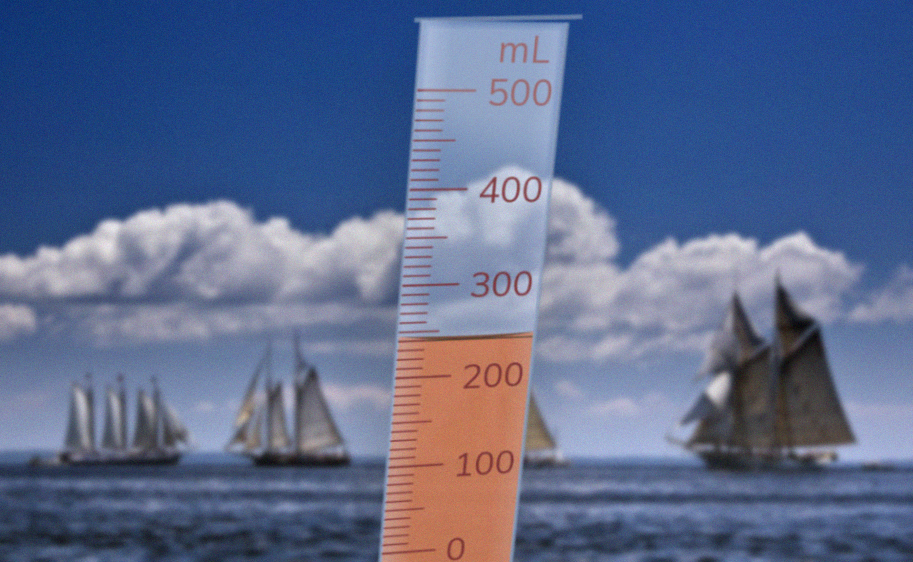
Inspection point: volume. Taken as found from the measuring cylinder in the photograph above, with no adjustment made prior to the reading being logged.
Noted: 240 mL
